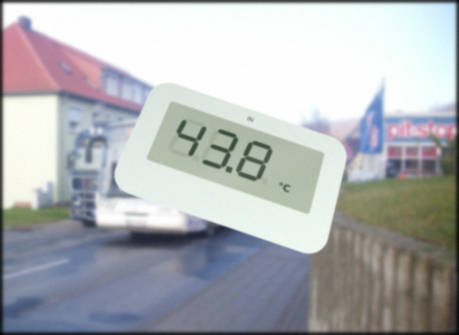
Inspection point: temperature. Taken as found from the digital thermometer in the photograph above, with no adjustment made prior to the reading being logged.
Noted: 43.8 °C
